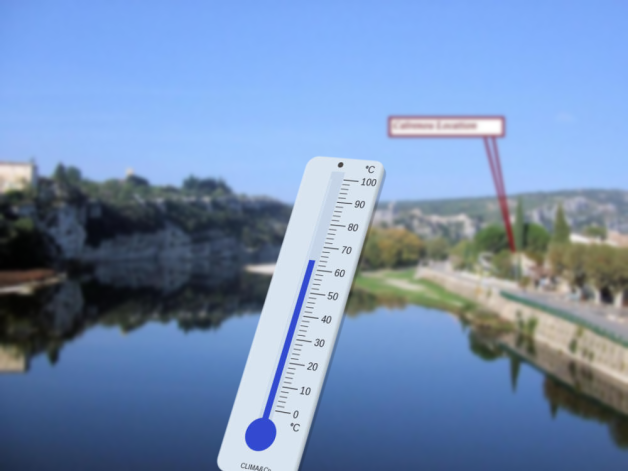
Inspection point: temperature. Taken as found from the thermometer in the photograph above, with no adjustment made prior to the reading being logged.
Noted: 64 °C
